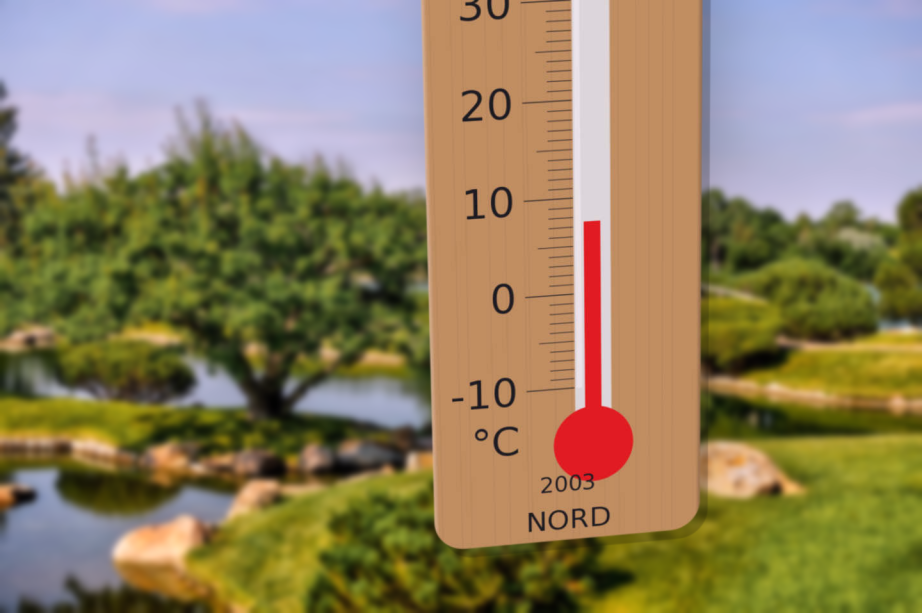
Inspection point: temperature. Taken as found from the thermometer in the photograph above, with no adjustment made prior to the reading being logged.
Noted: 7.5 °C
